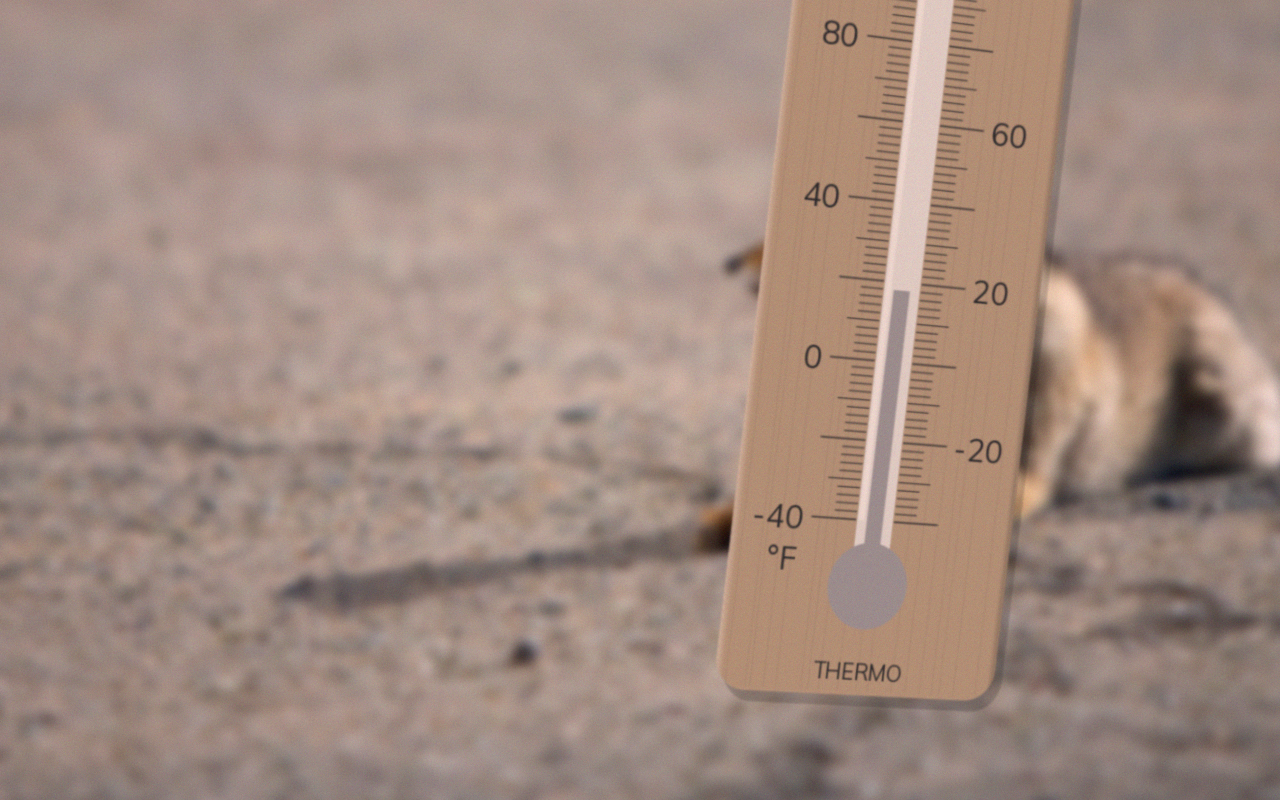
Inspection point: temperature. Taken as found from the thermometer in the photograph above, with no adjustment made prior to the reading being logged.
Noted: 18 °F
